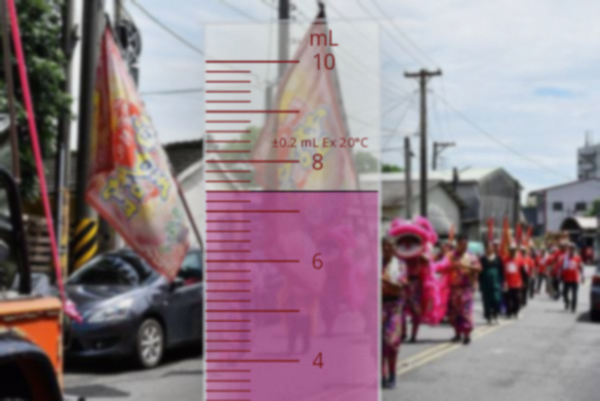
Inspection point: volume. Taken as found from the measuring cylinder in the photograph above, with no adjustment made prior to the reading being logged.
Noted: 7.4 mL
